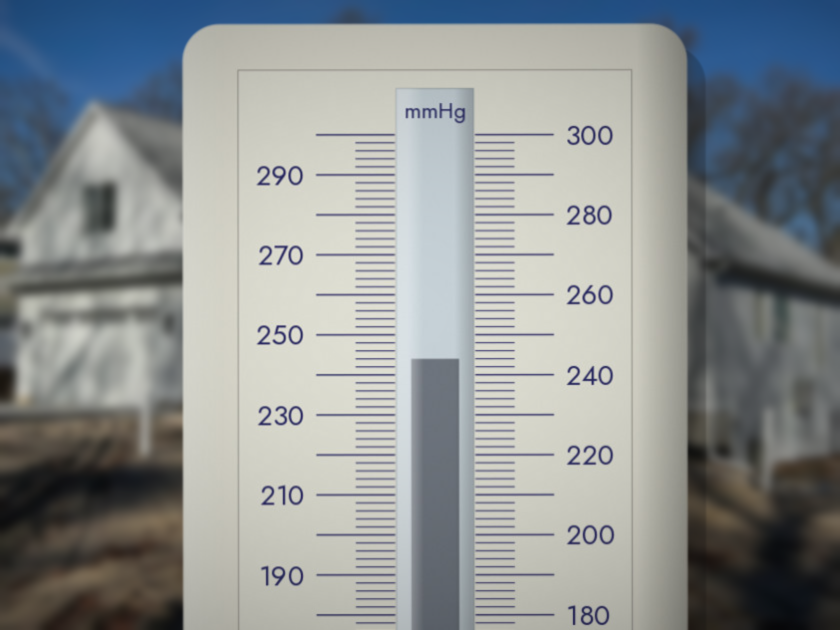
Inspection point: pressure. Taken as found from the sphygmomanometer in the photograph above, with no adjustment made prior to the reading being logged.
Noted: 244 mmHg
